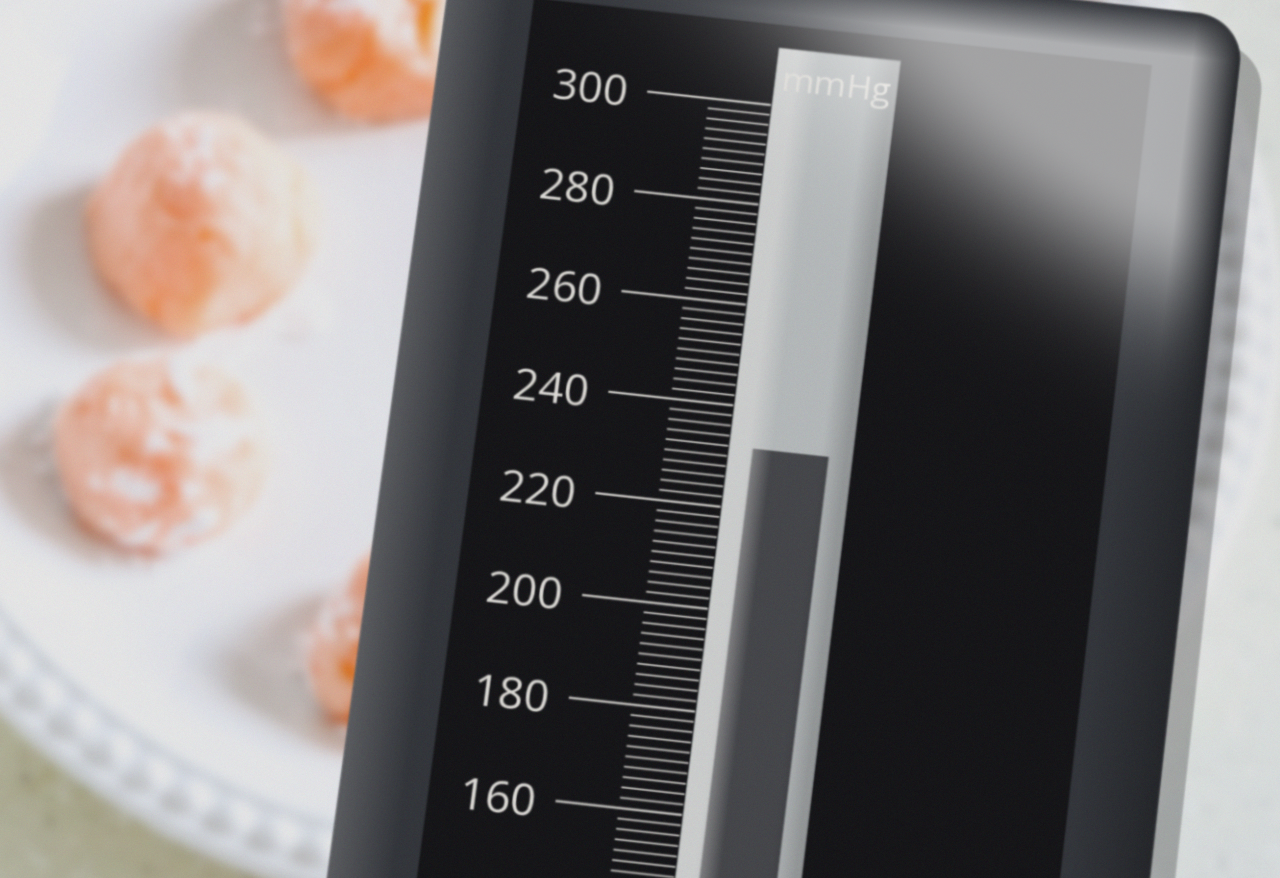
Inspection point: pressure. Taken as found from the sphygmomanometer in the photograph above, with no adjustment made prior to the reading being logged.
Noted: 232 mmHg
